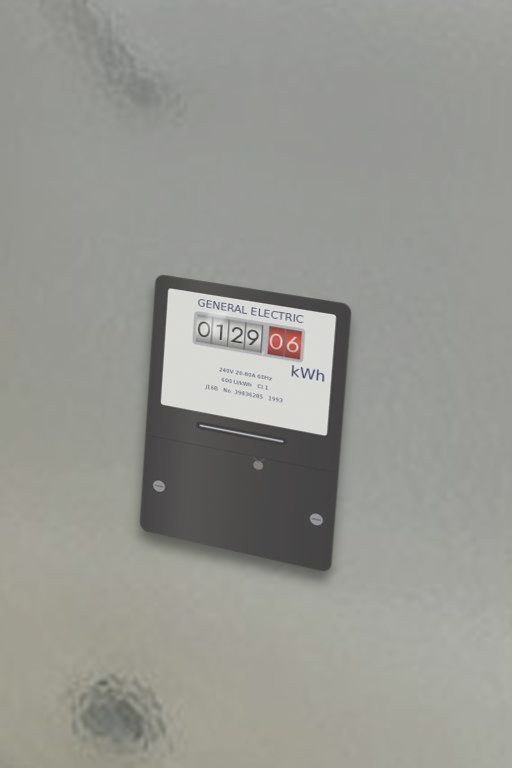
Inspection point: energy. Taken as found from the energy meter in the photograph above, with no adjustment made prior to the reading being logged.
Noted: 129.06 kWh
